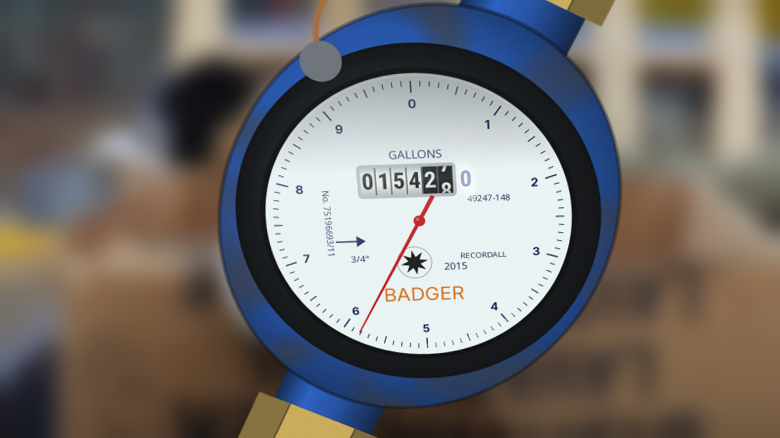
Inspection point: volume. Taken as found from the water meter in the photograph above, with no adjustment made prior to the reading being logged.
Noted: 154275.8 gal
